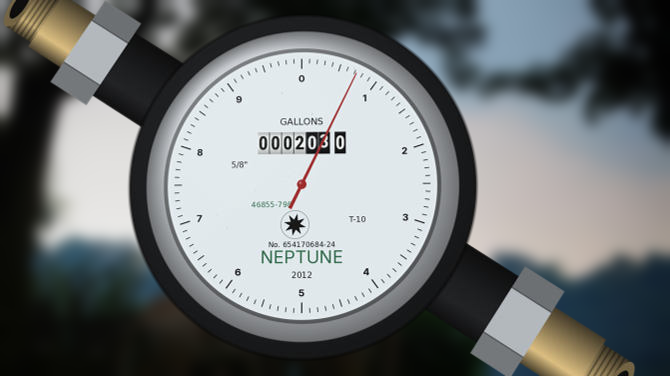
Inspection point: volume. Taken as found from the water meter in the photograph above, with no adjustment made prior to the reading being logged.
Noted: 2030.7 gal
